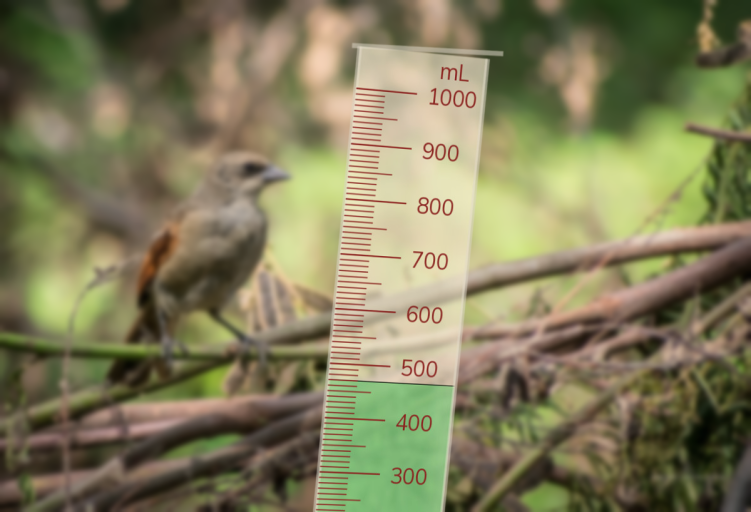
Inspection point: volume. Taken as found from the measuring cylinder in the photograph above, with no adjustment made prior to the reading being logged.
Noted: 470 mL
